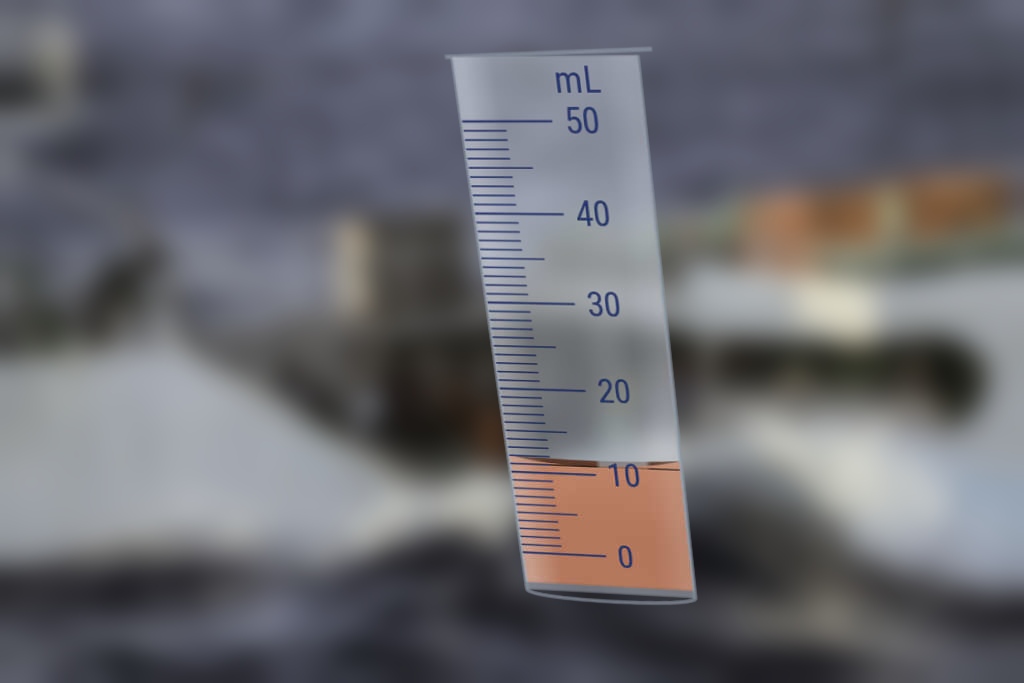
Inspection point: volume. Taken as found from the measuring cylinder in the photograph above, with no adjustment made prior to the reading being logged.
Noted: 11 mL
